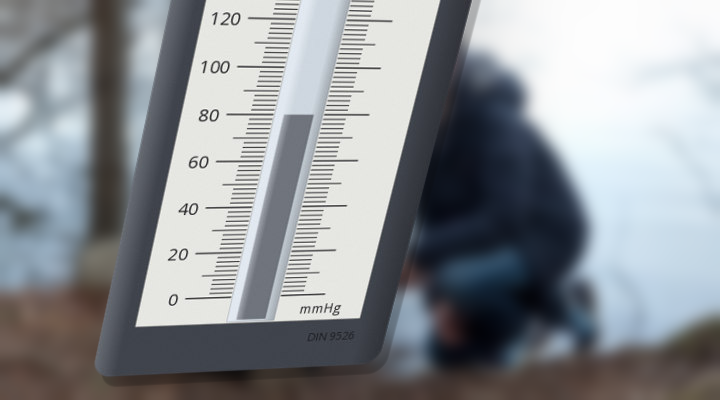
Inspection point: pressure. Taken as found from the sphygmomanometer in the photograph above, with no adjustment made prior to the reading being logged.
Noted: 80 mmHg
